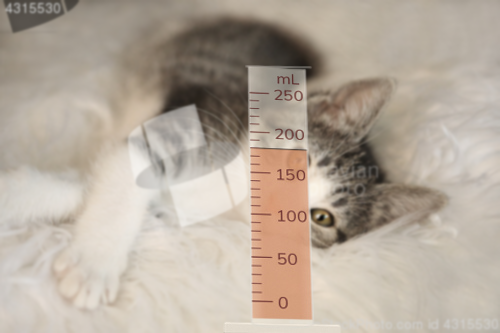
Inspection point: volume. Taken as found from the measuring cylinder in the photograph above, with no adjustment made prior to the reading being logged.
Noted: 180 mL
